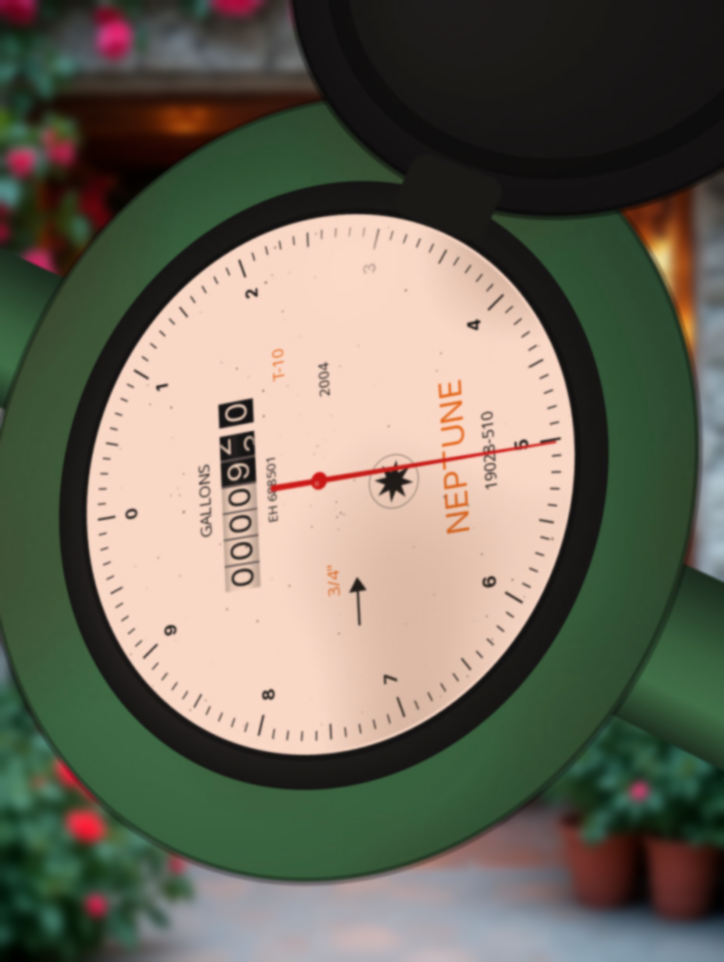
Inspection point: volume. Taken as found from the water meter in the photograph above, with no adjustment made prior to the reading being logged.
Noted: 925.0 gal
